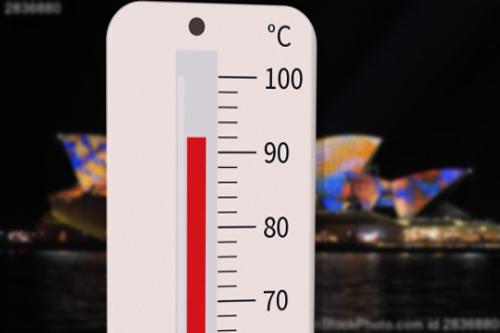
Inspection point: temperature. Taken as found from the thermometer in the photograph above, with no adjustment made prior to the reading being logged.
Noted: 92 °C
